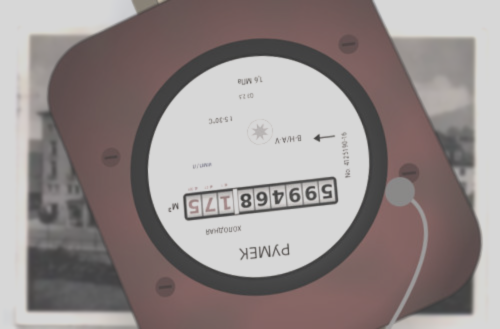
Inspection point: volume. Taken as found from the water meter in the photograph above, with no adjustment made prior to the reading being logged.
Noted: 599468.175 m³
